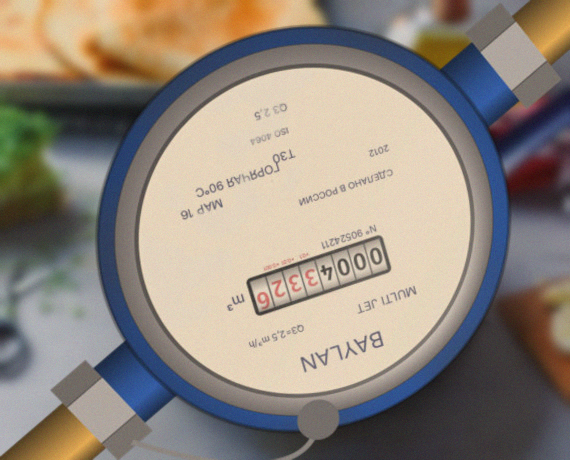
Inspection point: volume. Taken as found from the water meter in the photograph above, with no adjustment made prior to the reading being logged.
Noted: 4.3326 m³
